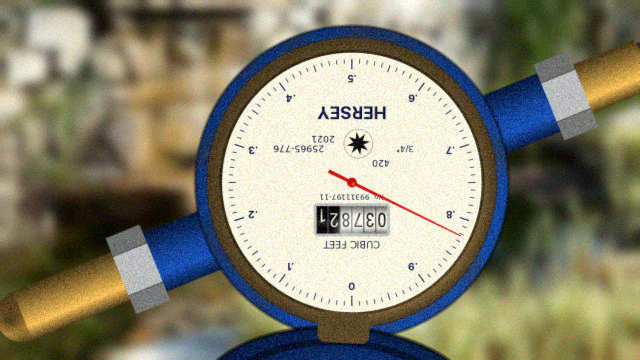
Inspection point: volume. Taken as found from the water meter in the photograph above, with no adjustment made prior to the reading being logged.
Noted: 37820.82 ft³
